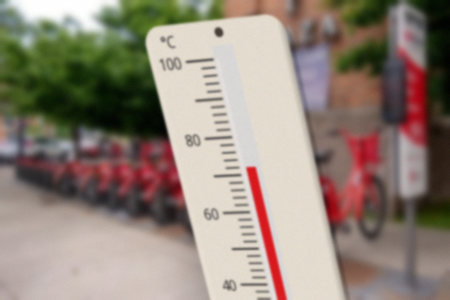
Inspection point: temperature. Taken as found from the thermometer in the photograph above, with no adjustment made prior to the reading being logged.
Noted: 72 °C
